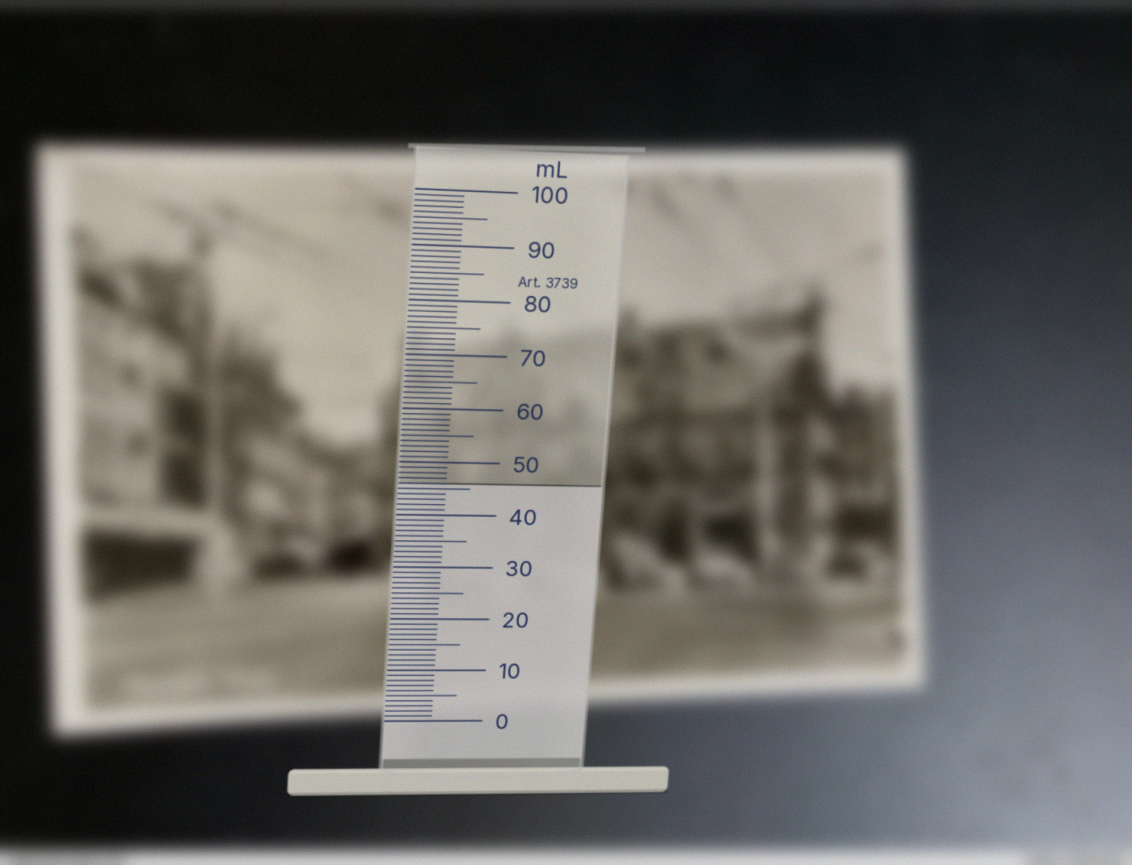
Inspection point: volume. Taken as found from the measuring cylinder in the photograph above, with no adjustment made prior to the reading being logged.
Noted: 46 mL
